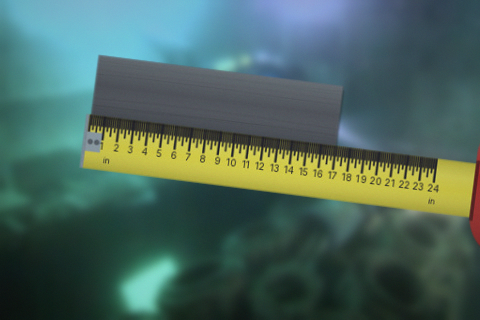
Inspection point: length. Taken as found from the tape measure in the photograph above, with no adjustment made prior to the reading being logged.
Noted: 17 in
